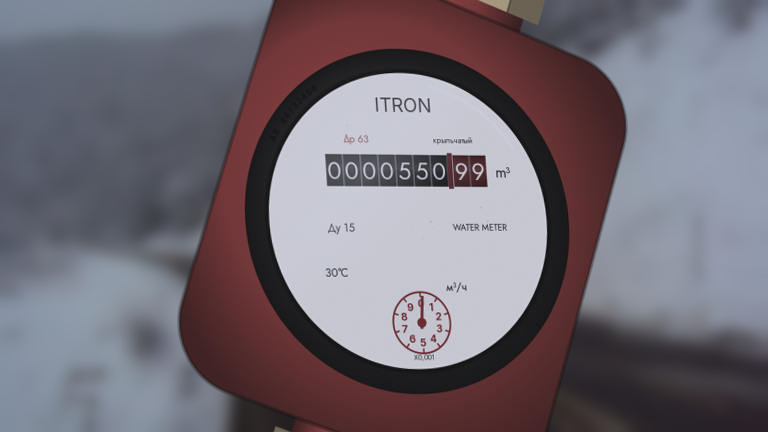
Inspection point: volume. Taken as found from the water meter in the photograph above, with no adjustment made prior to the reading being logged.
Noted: 550.990 m³
